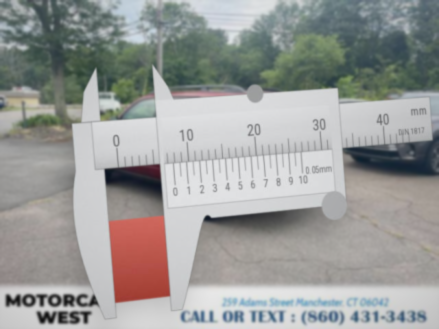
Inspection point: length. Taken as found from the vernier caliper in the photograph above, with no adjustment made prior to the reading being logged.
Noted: 7.8 mm
